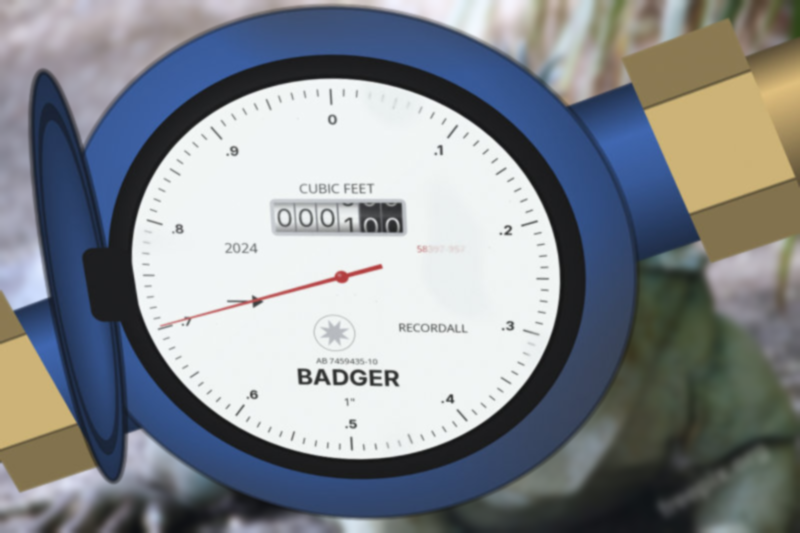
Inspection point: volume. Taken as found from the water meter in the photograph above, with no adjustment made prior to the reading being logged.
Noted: 99.70 ft³
